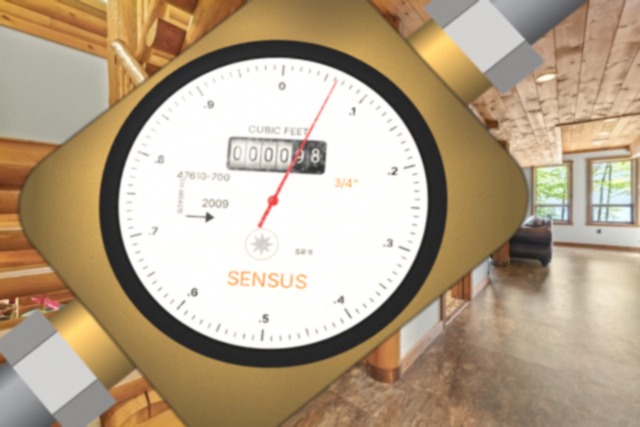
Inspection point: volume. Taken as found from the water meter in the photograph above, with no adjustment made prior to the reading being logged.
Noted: 98.06 ft³
